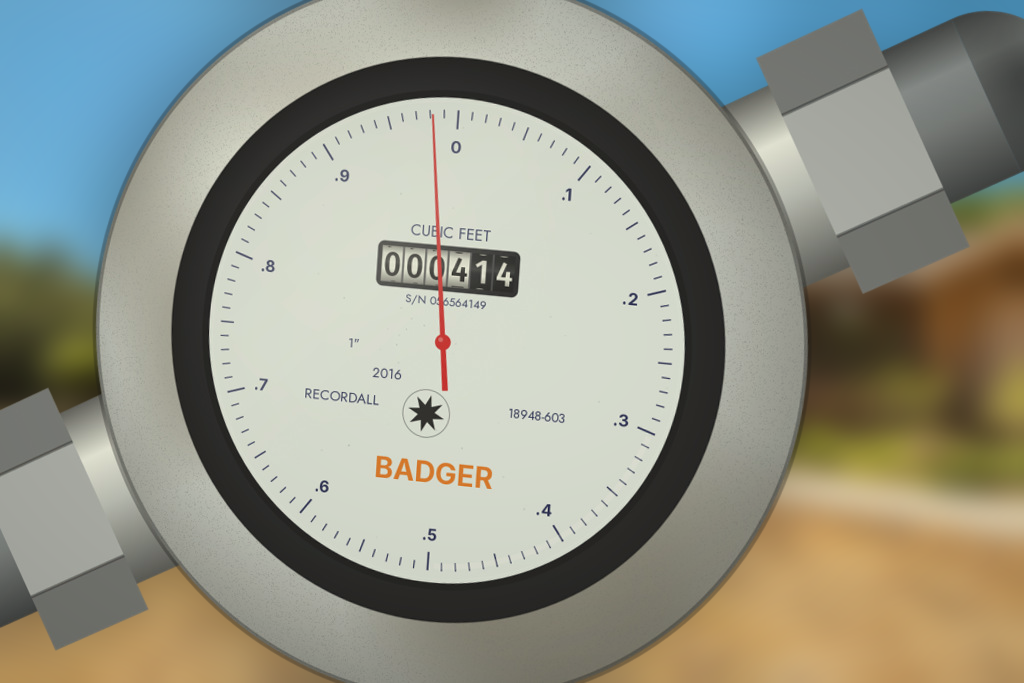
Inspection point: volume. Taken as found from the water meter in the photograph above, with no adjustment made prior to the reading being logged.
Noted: 413.98 ft³
